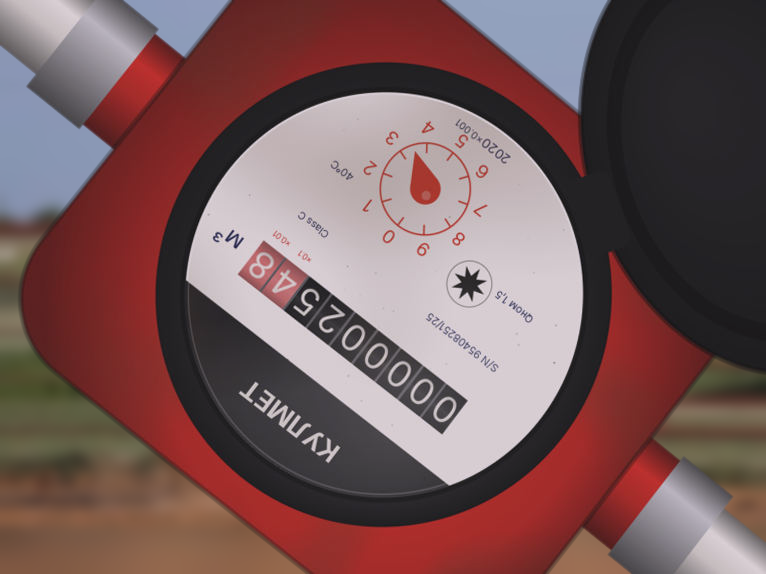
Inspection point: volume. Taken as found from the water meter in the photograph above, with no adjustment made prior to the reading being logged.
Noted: 25.483 m³
